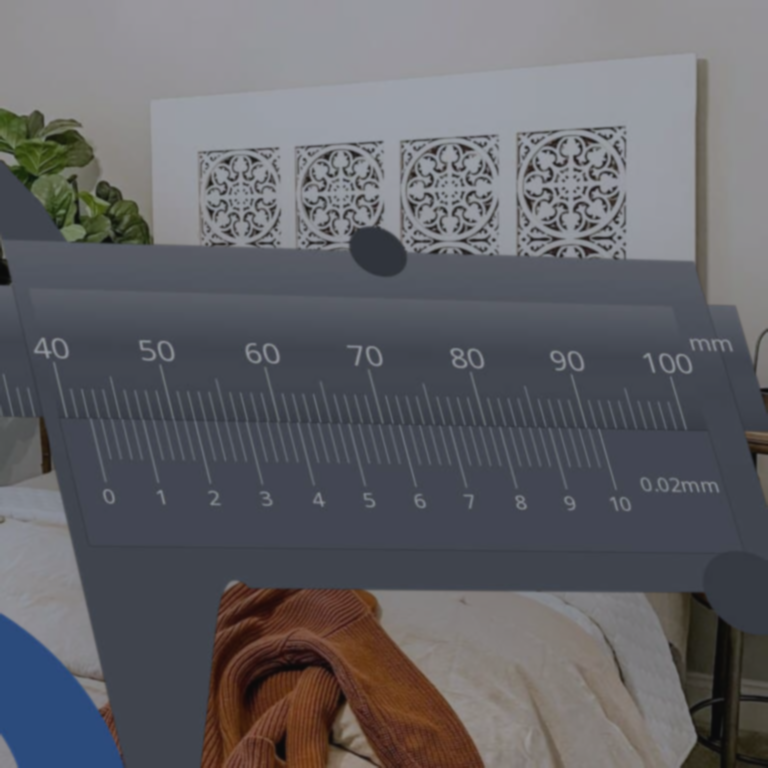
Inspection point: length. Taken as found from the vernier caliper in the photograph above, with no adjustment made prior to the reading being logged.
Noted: 42.2 mm
